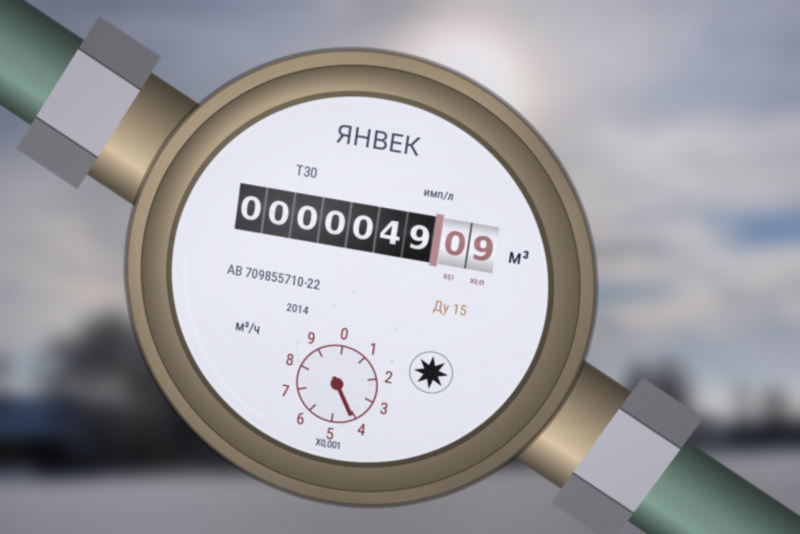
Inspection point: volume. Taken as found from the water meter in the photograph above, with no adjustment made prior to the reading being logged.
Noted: 49.094 m³
